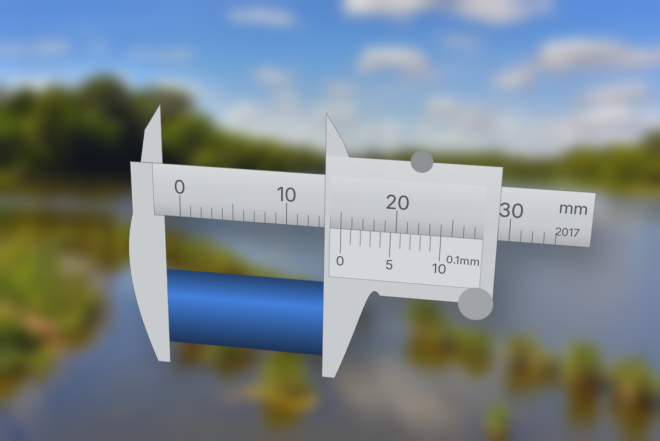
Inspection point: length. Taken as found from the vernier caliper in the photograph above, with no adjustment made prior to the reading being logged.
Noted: 15.0 mm
